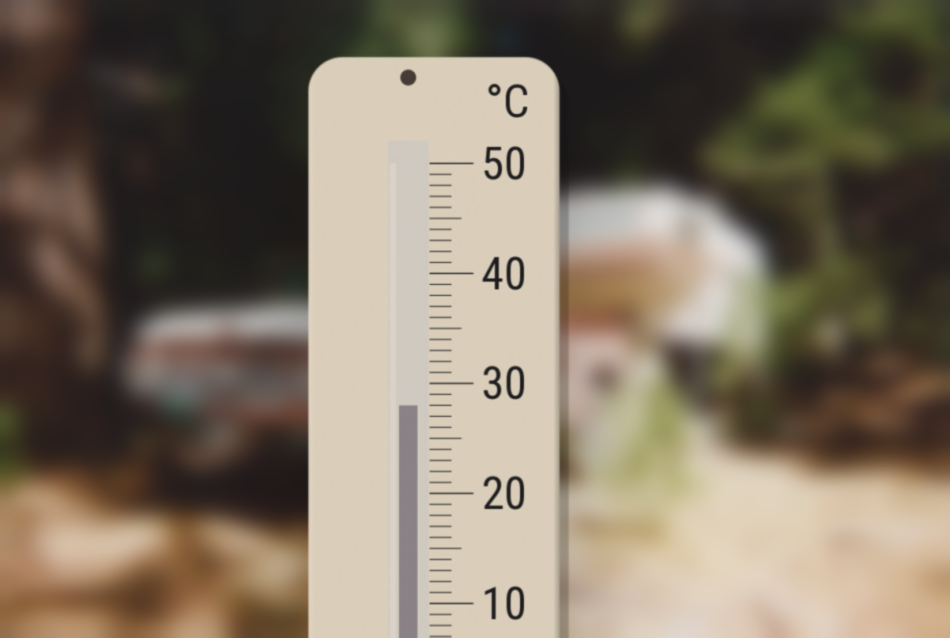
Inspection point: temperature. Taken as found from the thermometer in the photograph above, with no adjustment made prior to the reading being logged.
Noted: 28 °C
